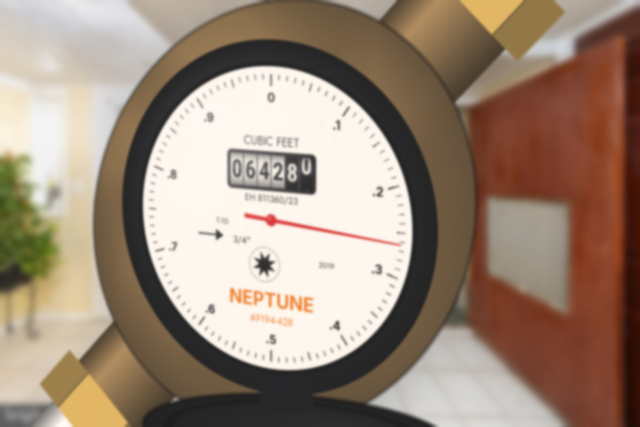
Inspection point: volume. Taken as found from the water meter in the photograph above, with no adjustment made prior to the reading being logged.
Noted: 64280.26 ft³
